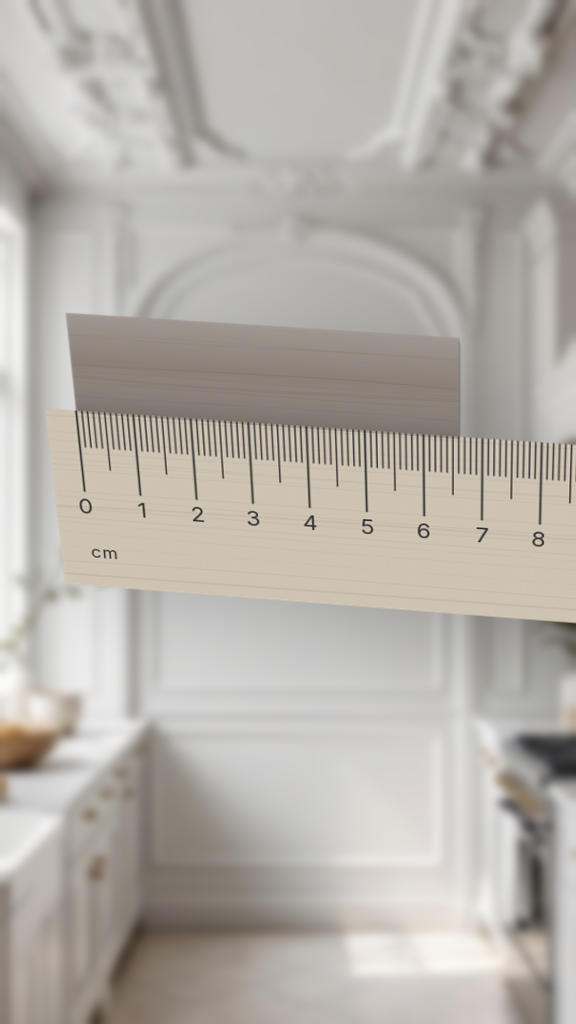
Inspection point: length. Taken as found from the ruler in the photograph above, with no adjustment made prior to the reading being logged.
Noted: 6.6 cm
